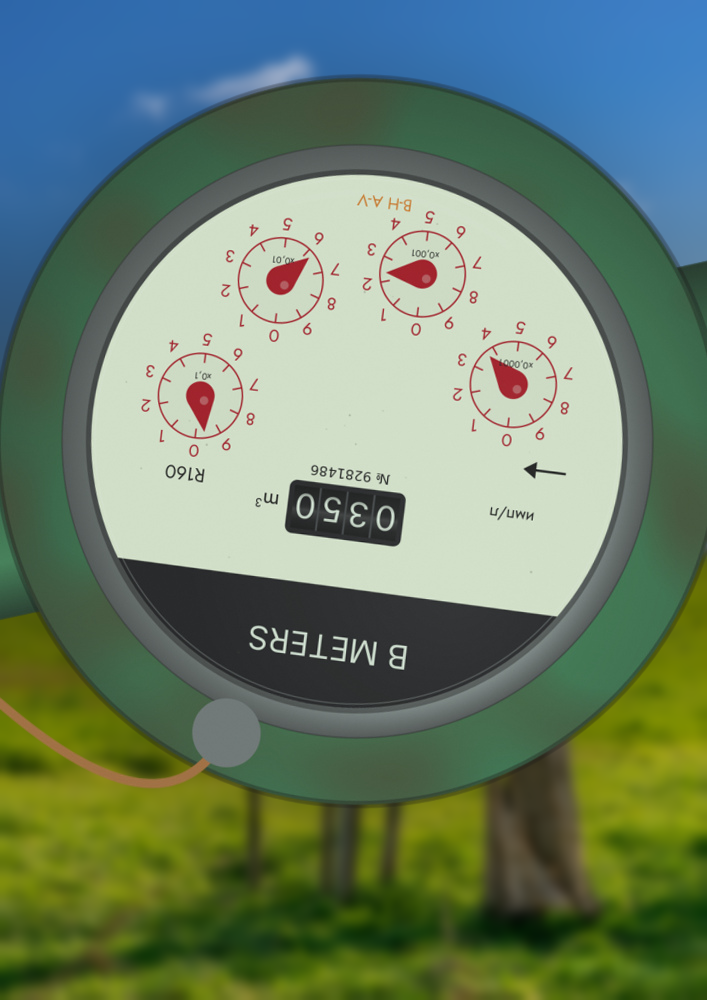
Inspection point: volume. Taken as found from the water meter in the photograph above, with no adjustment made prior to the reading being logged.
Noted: 349.9623 m³
